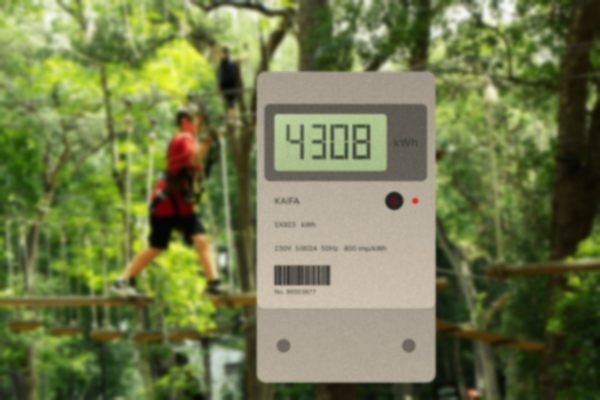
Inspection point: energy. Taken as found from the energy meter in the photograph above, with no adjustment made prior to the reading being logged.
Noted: 4308 kWh
